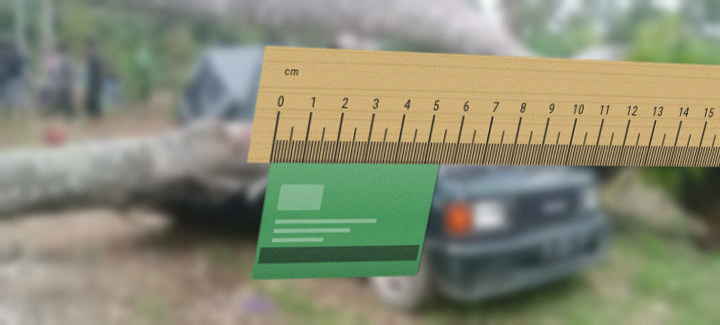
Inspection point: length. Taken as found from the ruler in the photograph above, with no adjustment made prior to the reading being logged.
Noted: 5.5 cm
